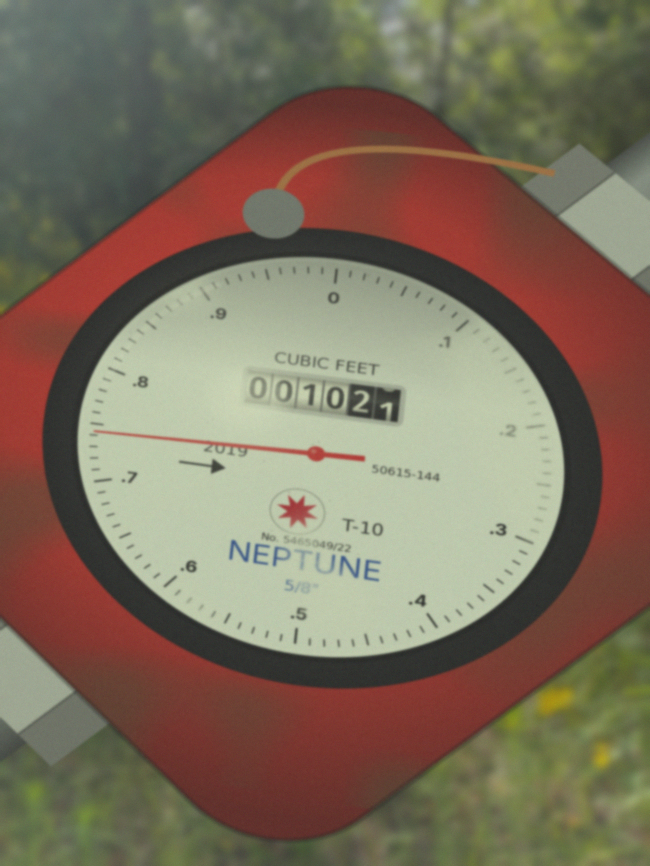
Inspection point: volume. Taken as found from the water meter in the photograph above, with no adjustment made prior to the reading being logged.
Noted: 1020.74 ft³
